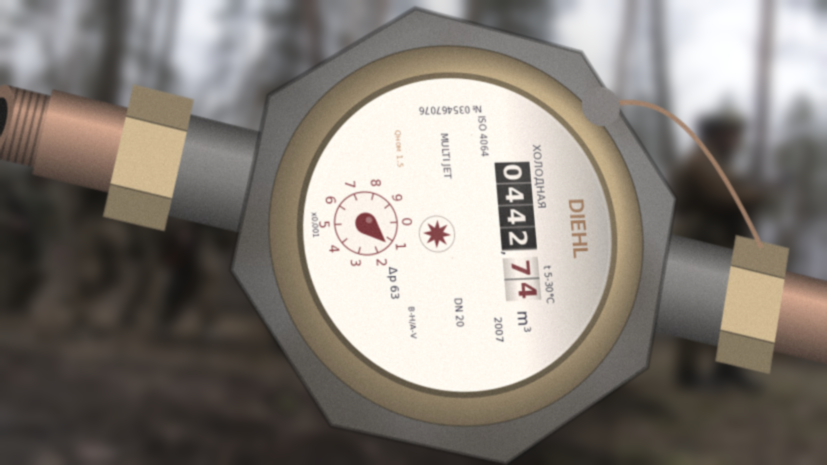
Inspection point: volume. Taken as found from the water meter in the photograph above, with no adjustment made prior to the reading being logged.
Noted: 442.741 m³
